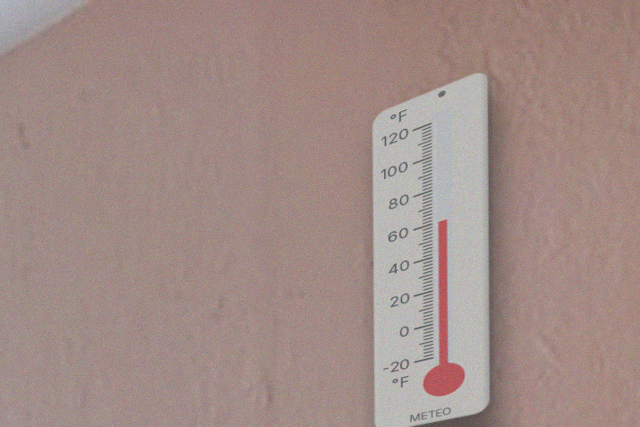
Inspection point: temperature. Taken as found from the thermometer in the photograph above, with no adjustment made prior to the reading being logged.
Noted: 60 °F
